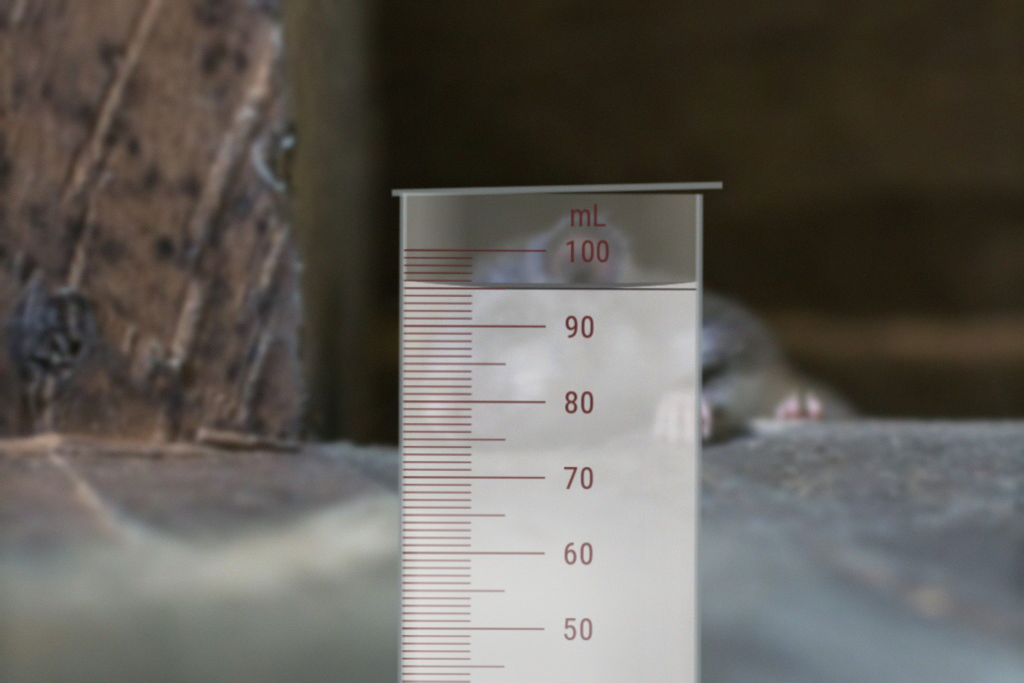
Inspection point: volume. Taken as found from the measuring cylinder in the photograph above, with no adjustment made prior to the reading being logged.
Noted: 95 mL
